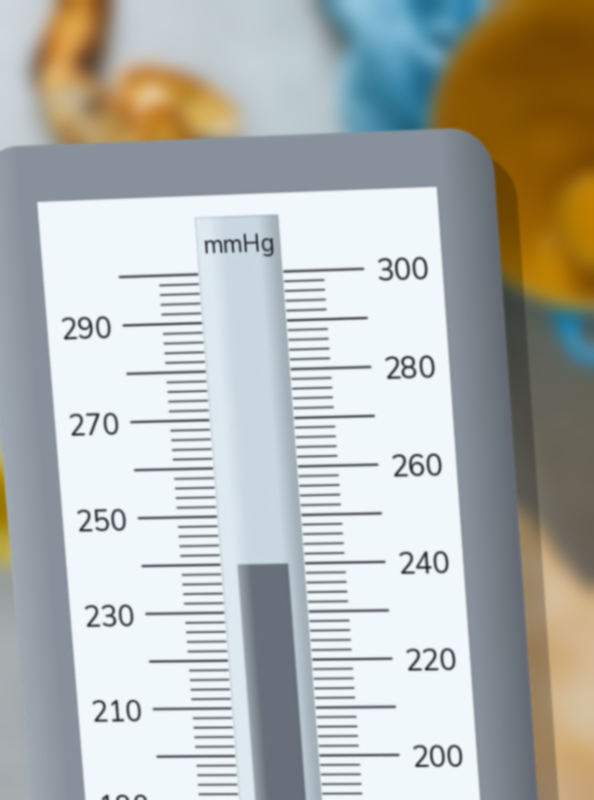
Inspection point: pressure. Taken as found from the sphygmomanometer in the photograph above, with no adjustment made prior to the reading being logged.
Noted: 240 mmHg
